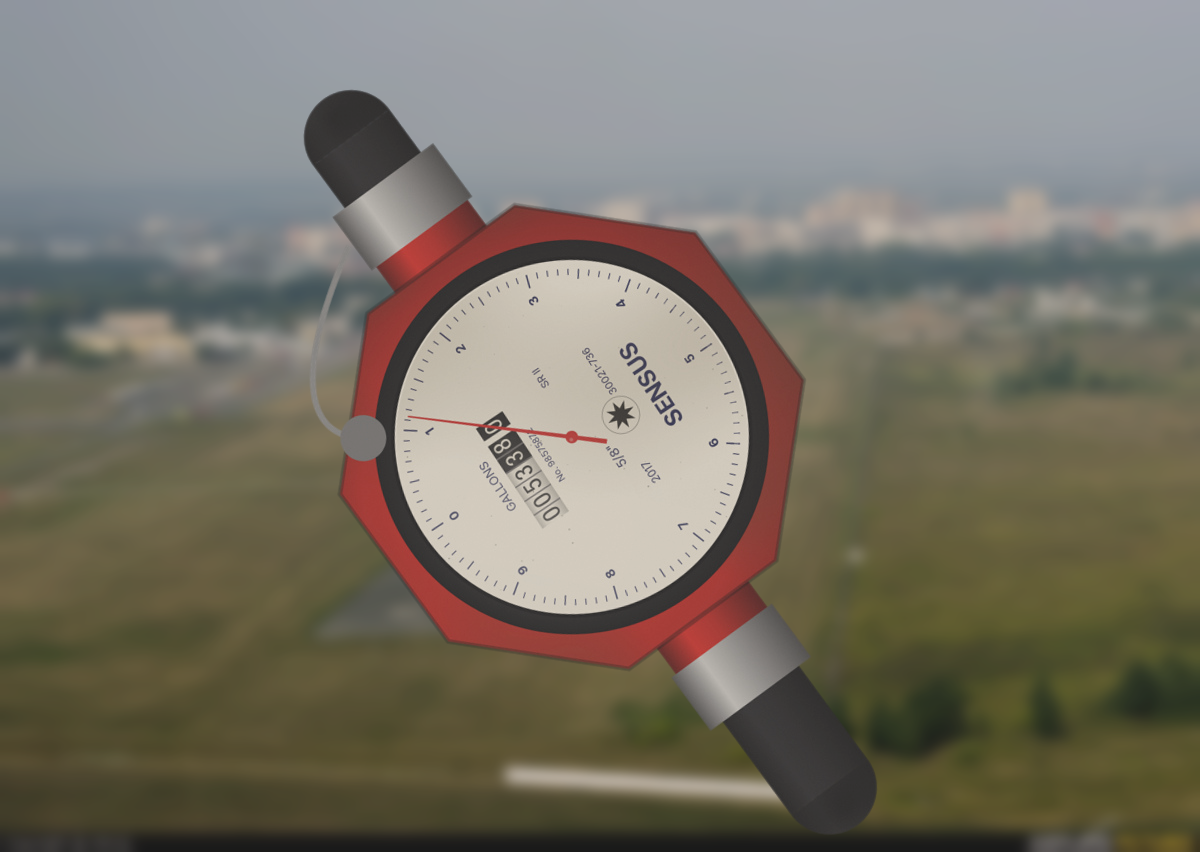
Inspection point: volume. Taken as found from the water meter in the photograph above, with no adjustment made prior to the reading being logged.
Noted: 53381.1 gal
